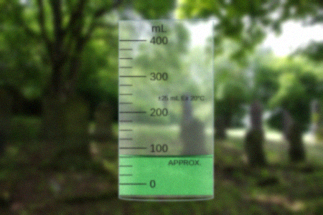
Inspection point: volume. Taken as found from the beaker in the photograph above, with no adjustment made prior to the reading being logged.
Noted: 75 mL
